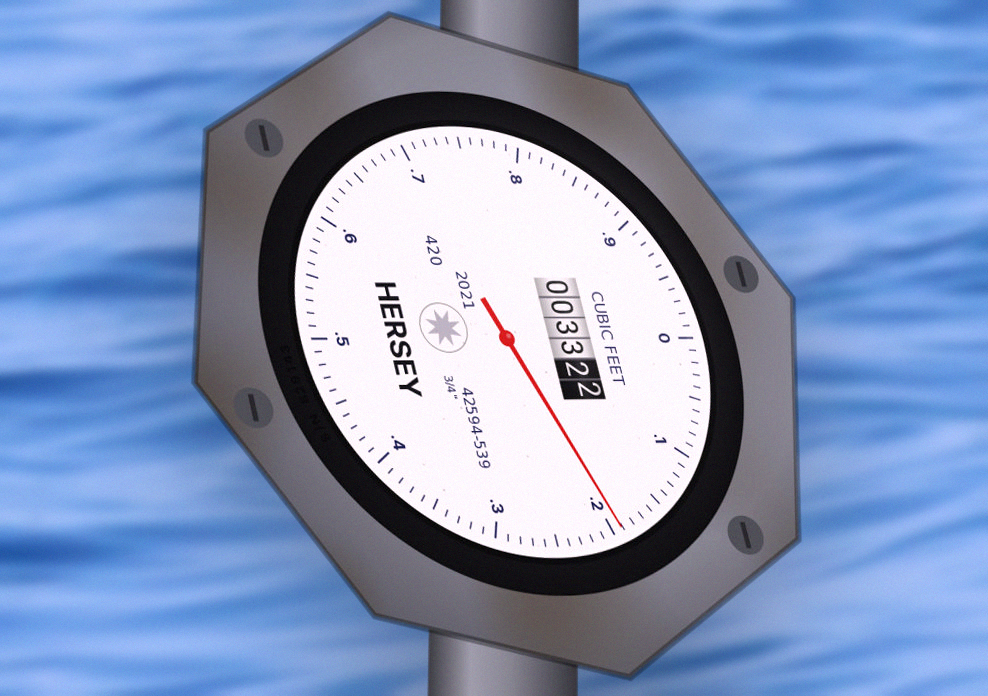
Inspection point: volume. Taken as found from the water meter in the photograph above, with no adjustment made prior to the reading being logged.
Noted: 3322.19 ft³
